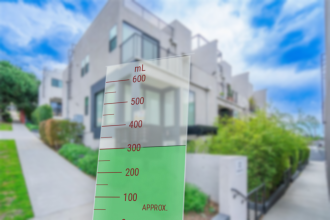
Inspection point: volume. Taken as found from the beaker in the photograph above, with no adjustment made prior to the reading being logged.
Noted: 300 mL
